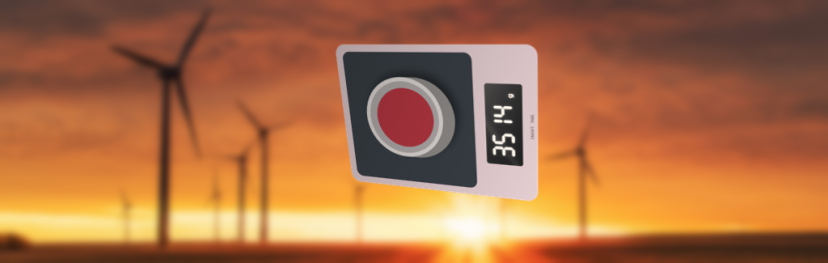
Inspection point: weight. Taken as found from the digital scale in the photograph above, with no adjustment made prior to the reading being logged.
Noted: 3514 g
